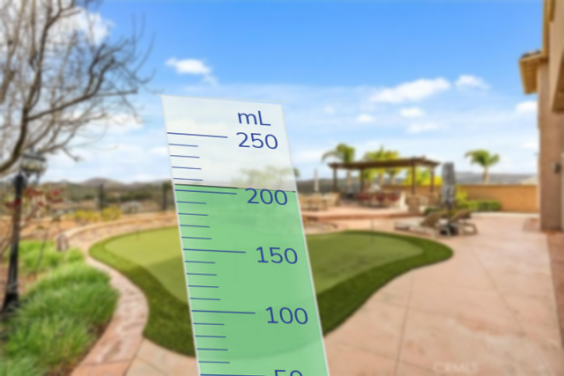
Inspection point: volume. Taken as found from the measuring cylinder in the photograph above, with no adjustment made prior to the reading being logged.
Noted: 205 mL
